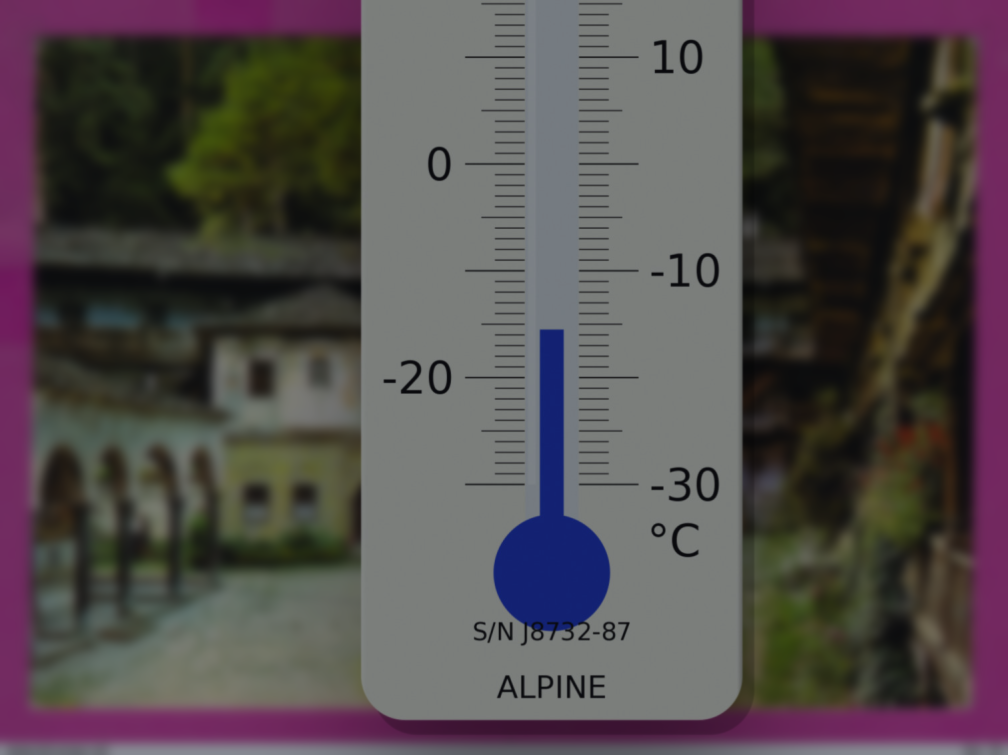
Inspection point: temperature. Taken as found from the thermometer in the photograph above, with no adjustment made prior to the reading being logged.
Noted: -15.5 °C
